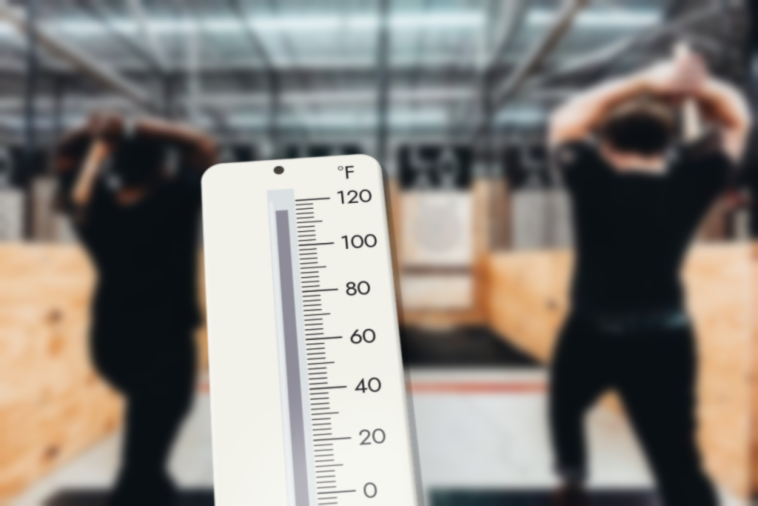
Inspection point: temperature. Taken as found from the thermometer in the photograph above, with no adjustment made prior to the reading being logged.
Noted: 116 °F
